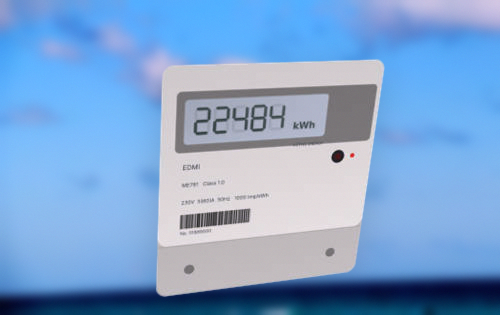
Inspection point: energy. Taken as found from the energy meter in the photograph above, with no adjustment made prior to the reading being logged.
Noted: 22484 kWh
